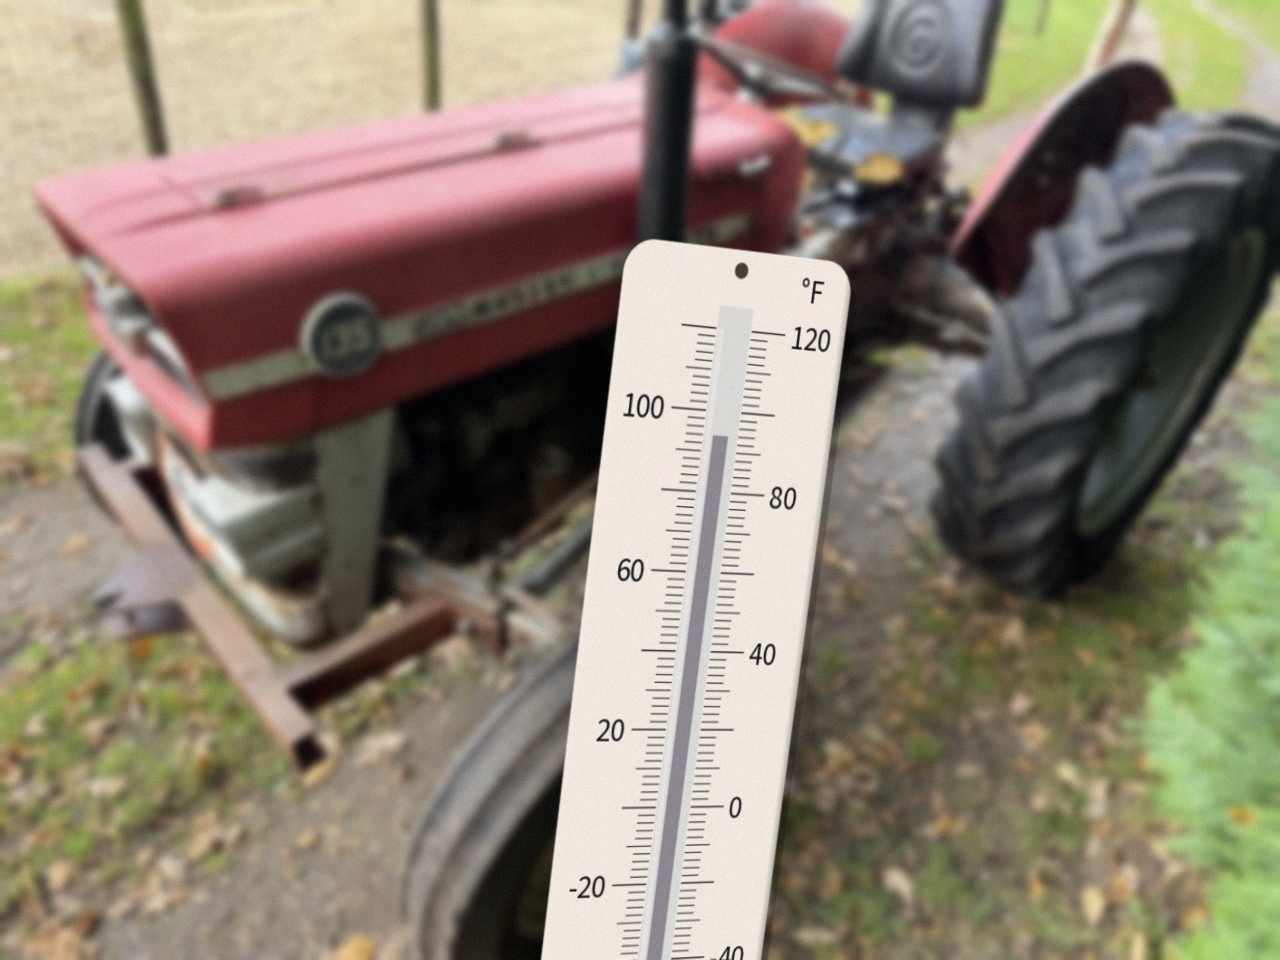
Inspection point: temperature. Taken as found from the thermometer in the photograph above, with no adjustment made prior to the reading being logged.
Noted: 94 °F
